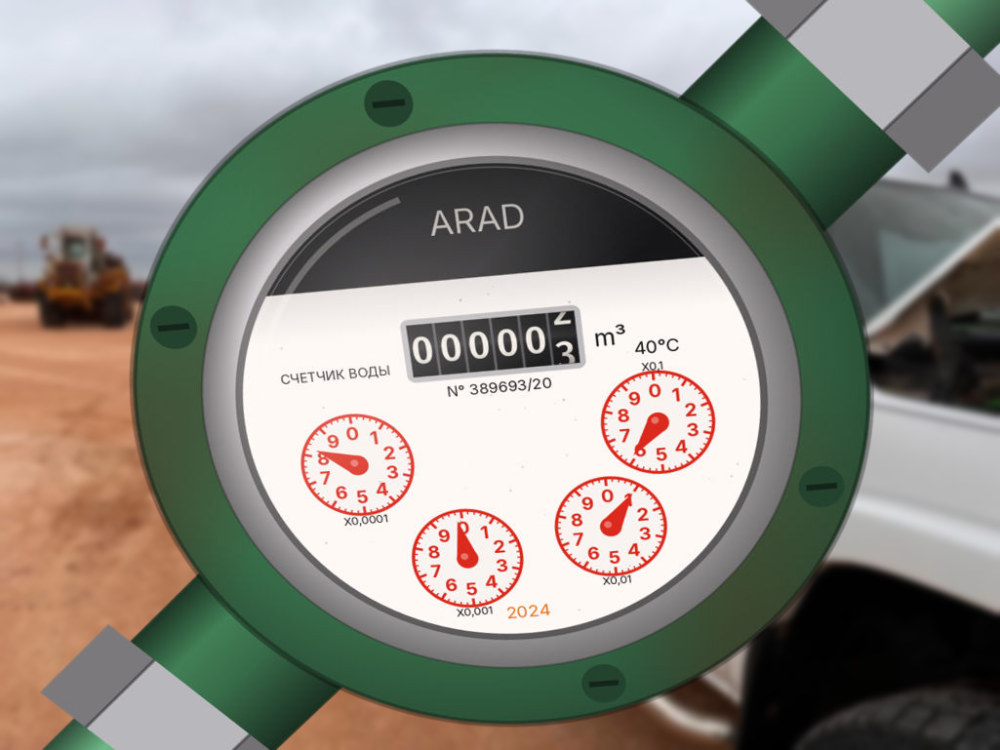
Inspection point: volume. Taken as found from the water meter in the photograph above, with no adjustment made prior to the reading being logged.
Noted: 2.6098 m³
